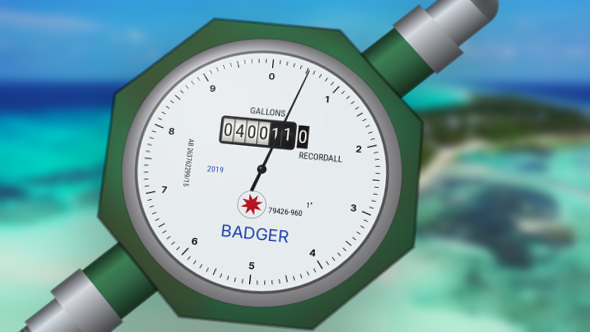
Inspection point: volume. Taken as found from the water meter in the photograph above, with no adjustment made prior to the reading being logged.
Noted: 400110.5 gal
